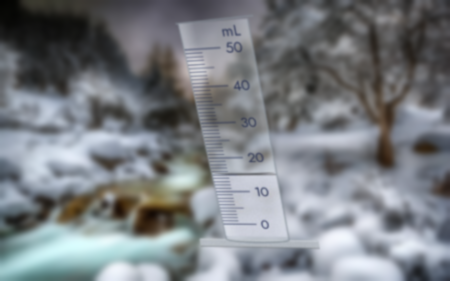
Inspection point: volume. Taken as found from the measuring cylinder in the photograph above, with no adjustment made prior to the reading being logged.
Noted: 15 mL
